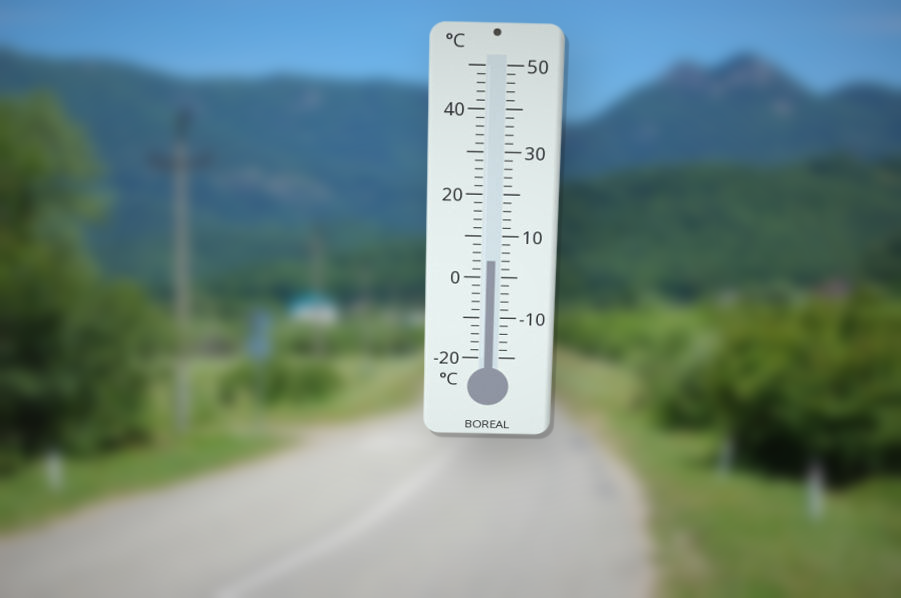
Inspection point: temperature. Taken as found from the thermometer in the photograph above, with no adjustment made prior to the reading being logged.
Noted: 4 °C
